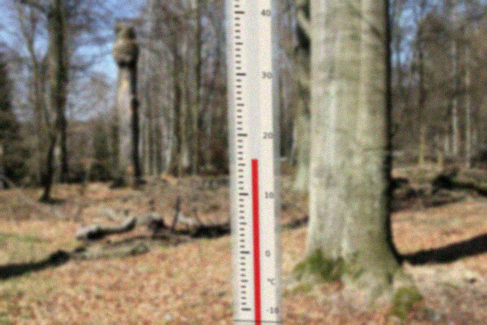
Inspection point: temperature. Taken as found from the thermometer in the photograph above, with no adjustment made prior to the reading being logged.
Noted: 16 °C
